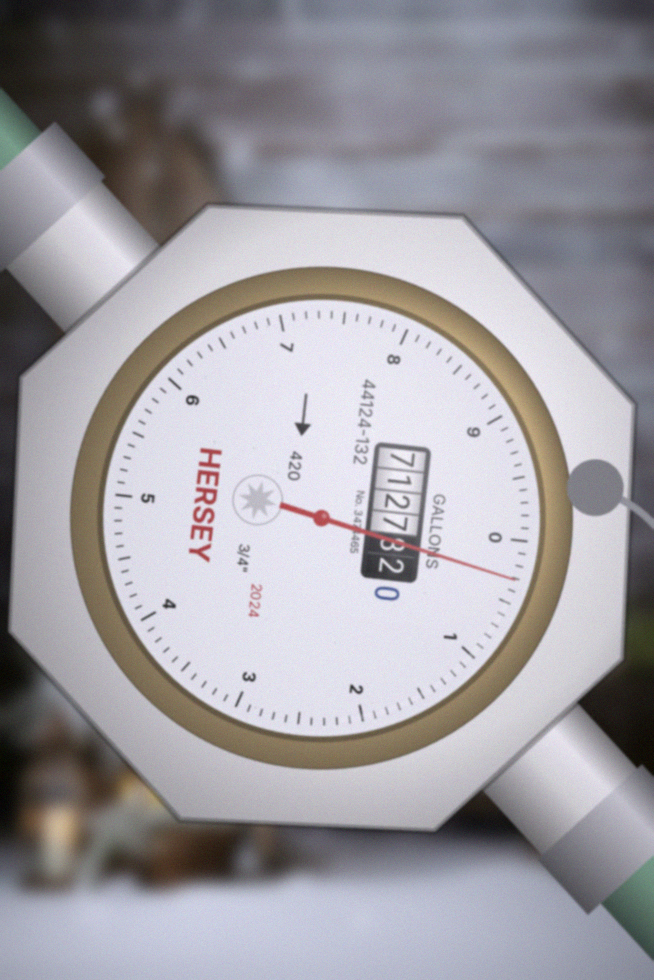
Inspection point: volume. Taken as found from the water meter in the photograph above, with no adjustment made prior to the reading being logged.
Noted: 7127820.3 gal
